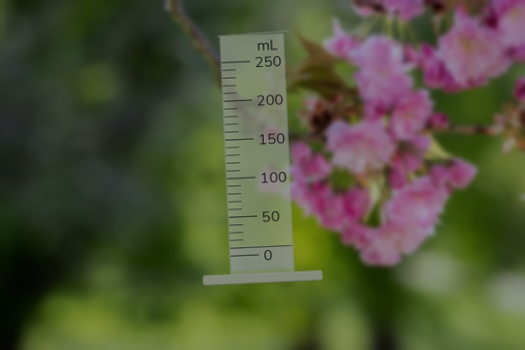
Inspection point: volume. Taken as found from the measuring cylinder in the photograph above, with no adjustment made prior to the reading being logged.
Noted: 10 mL
